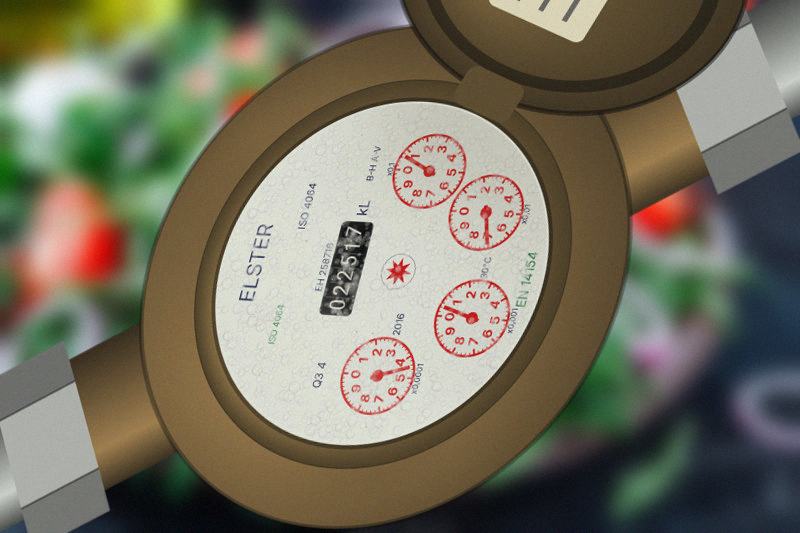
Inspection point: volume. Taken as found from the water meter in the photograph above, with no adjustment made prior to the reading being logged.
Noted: 22517.0704 kL
